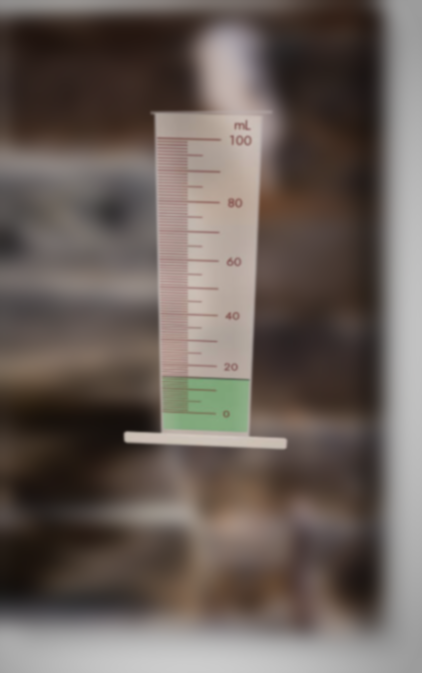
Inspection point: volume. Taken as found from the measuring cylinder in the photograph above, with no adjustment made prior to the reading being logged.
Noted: 15 mL
